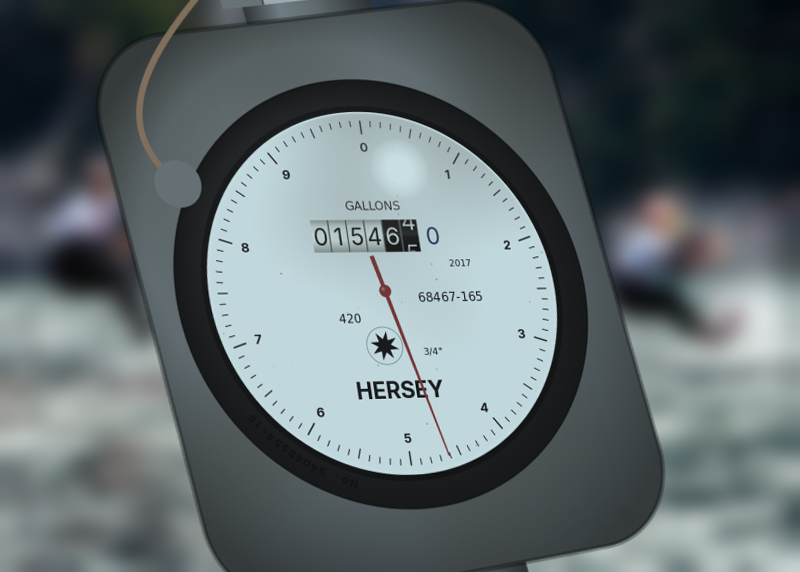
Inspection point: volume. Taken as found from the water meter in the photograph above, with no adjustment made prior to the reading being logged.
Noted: 154644.6 gal
